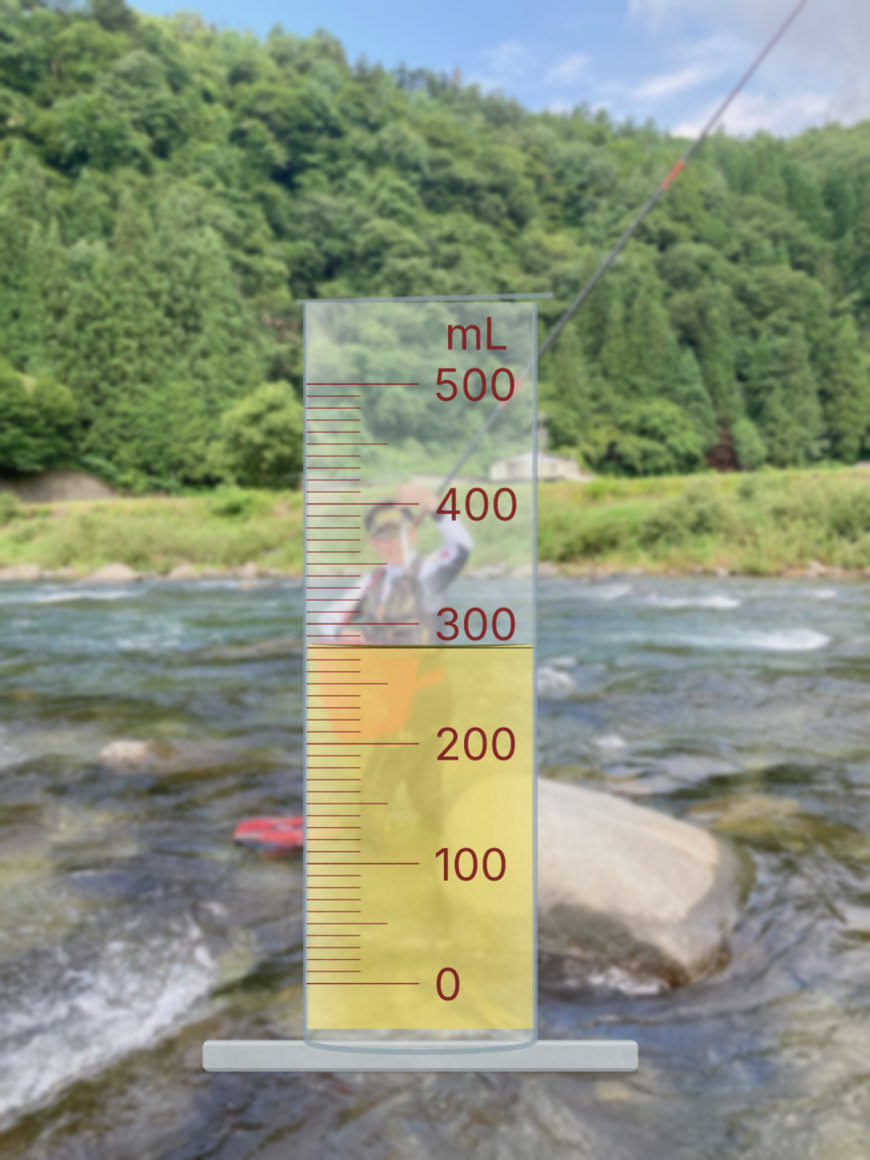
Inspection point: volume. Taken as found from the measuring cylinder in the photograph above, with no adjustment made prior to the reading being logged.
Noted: 280 mL
